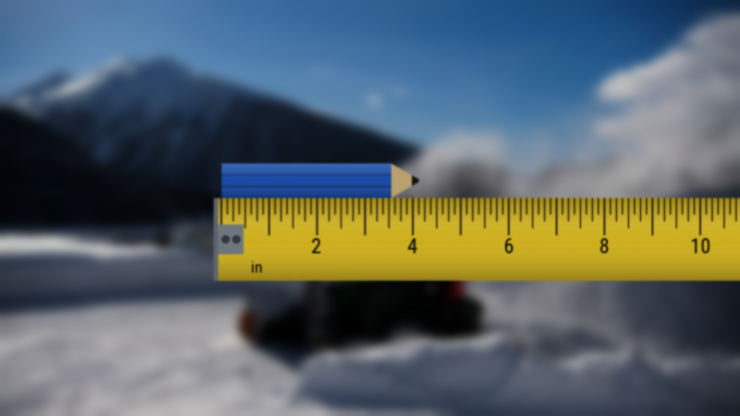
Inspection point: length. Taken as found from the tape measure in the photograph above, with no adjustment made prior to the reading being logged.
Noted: 4.125 in
